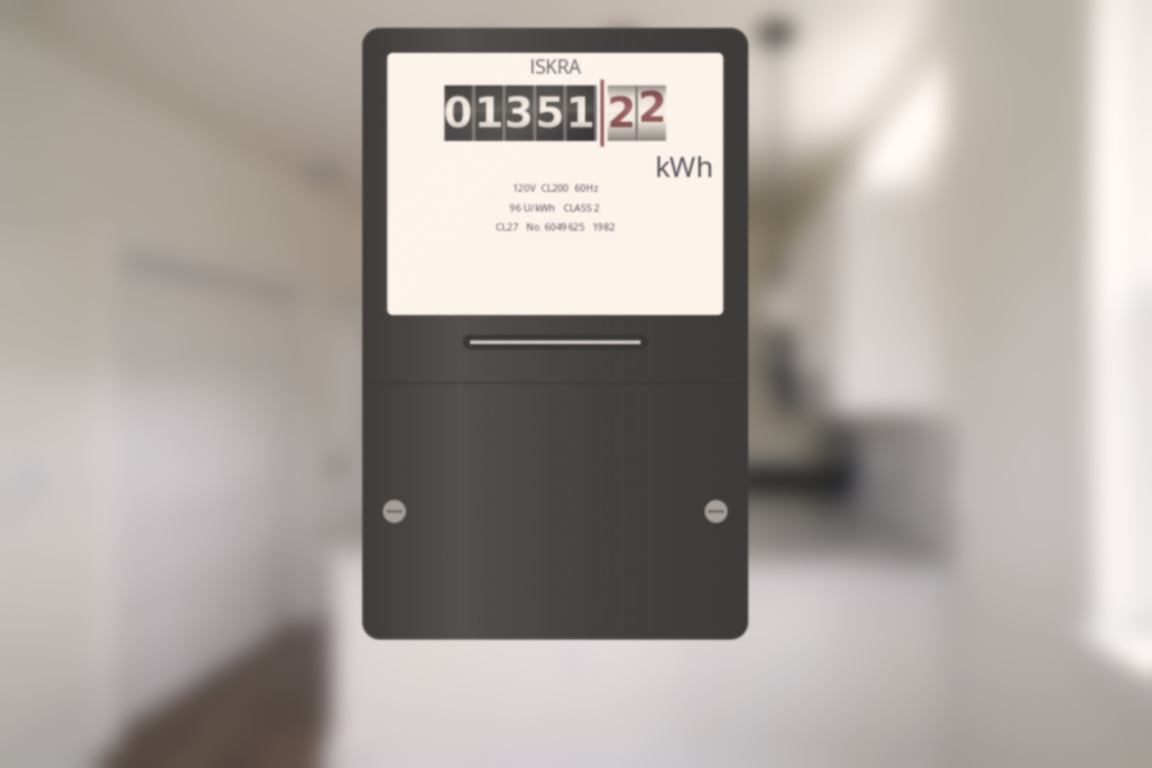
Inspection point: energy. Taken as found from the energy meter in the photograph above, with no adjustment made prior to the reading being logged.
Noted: 1351.22 kWh
